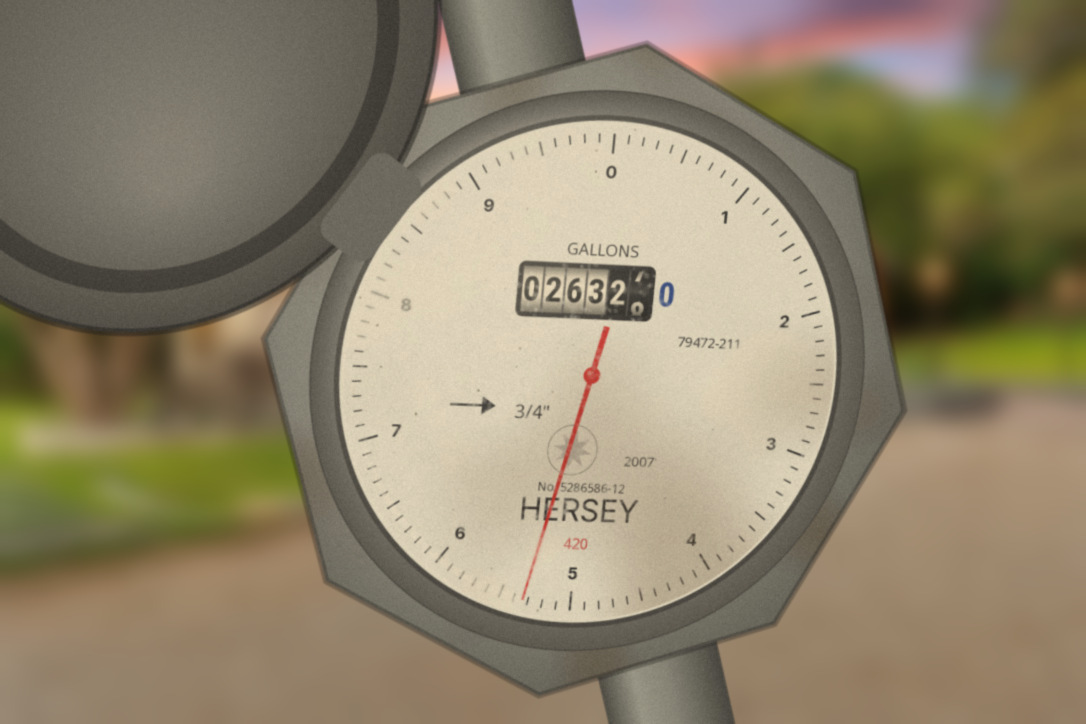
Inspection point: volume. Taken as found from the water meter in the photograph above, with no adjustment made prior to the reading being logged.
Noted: 263275.3 gal
